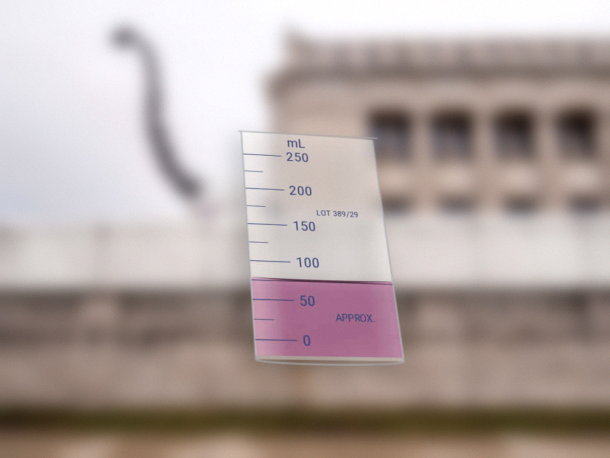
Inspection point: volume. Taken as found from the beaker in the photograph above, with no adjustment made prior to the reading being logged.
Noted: 75 mL
